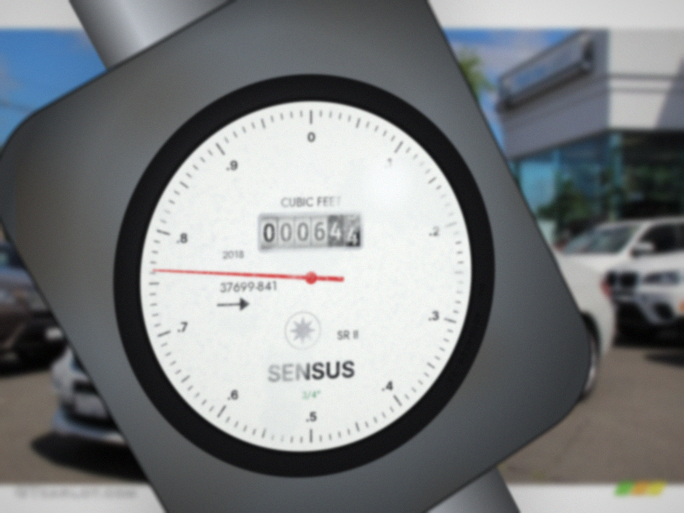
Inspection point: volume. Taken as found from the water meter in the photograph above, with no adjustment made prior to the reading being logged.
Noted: 643.76 ft³
